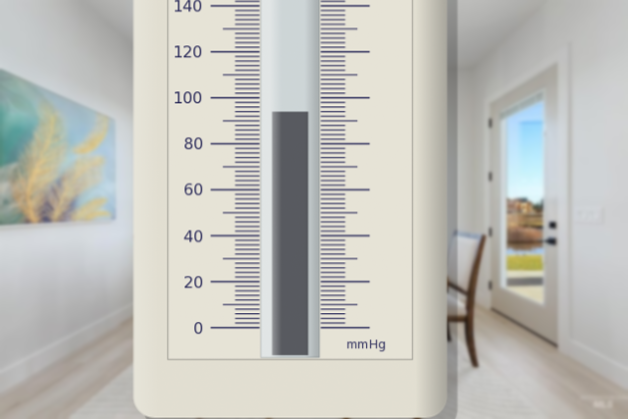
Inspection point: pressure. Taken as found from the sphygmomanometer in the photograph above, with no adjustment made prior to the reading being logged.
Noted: 94 mmHg
